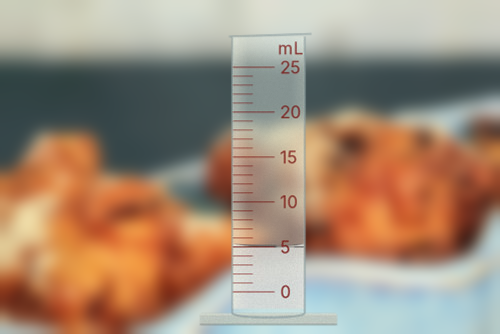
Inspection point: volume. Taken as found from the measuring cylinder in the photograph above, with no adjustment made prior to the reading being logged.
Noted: 5 mL
